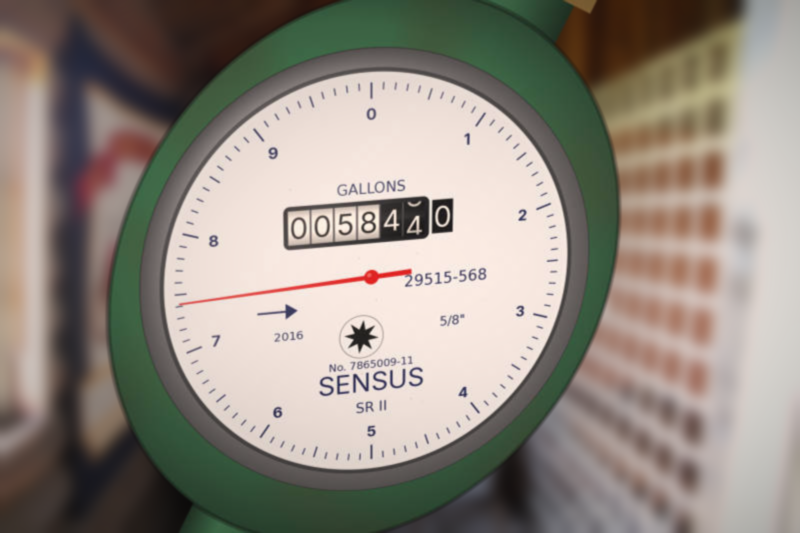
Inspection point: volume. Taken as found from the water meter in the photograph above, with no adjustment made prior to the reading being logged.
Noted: 58437.4 gal
